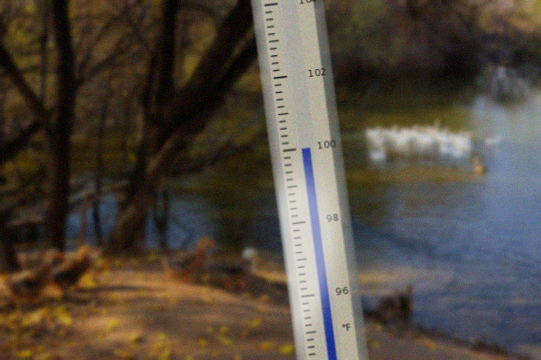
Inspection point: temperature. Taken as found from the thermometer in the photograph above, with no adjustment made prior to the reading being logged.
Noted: 100 °F
